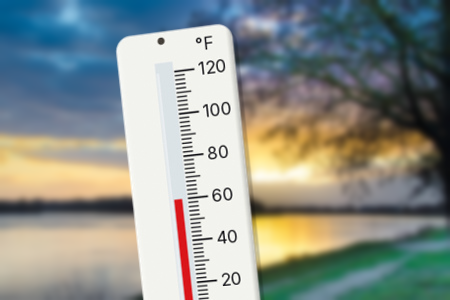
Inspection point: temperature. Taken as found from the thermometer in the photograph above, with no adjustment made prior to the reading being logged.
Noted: 60 °F
